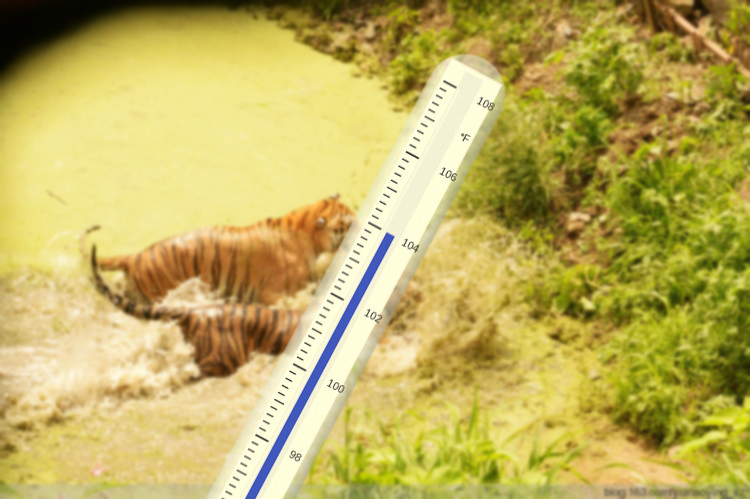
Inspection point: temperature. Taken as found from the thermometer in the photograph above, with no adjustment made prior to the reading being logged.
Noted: 104 °F
